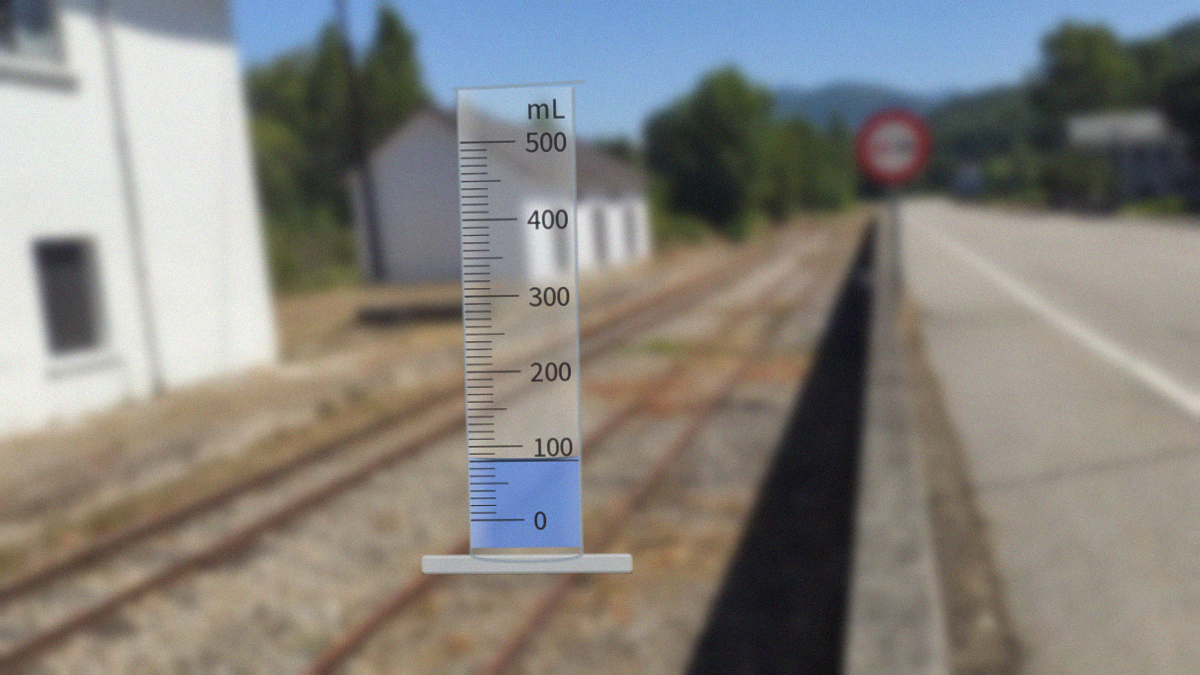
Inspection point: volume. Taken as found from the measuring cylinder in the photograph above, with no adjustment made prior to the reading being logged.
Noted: 80 mL
